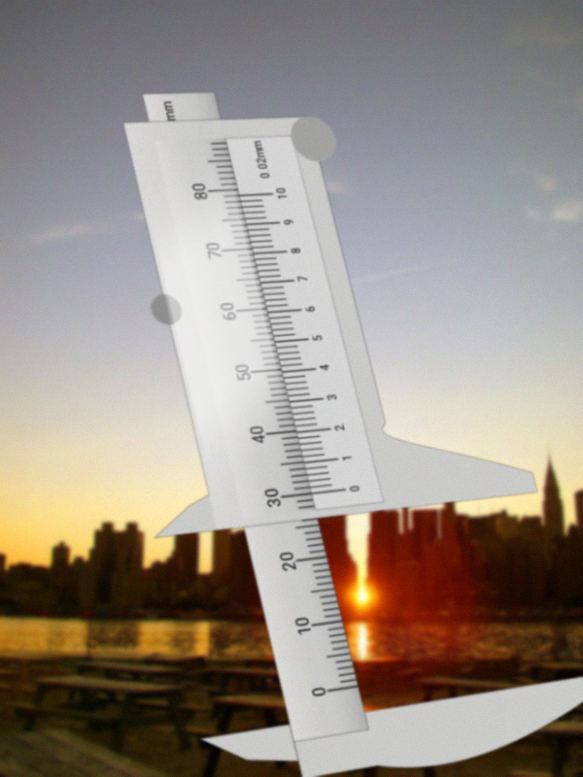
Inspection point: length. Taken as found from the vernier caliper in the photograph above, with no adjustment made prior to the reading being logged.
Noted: 30.0 mm
